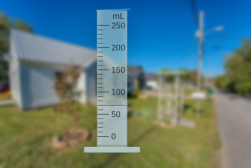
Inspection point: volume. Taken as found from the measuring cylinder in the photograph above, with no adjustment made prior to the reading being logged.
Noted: 70 mL
